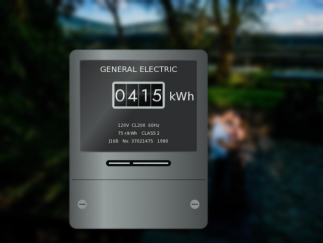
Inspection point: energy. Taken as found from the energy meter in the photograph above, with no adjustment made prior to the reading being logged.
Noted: 415 kWh
